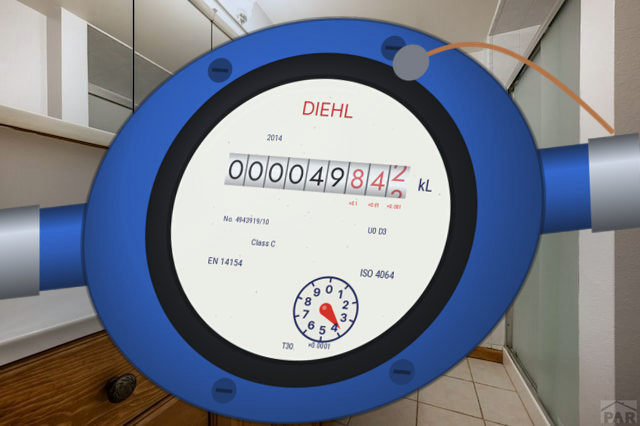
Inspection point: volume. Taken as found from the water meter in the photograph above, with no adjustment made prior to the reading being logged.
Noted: 49.8423 kL
